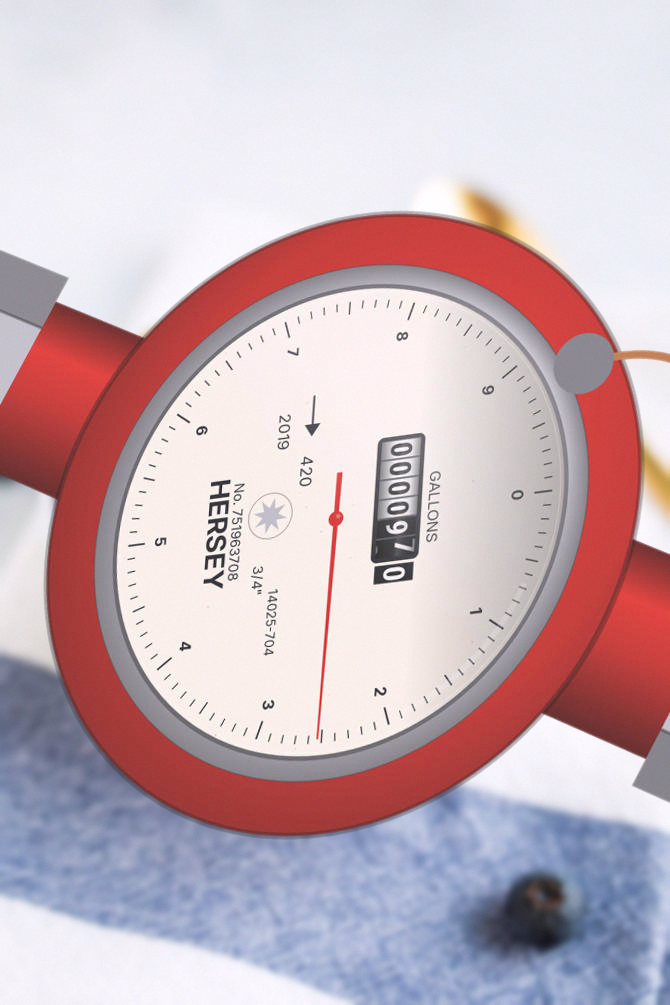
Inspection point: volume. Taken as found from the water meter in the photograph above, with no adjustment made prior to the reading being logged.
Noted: 972.5 gal
